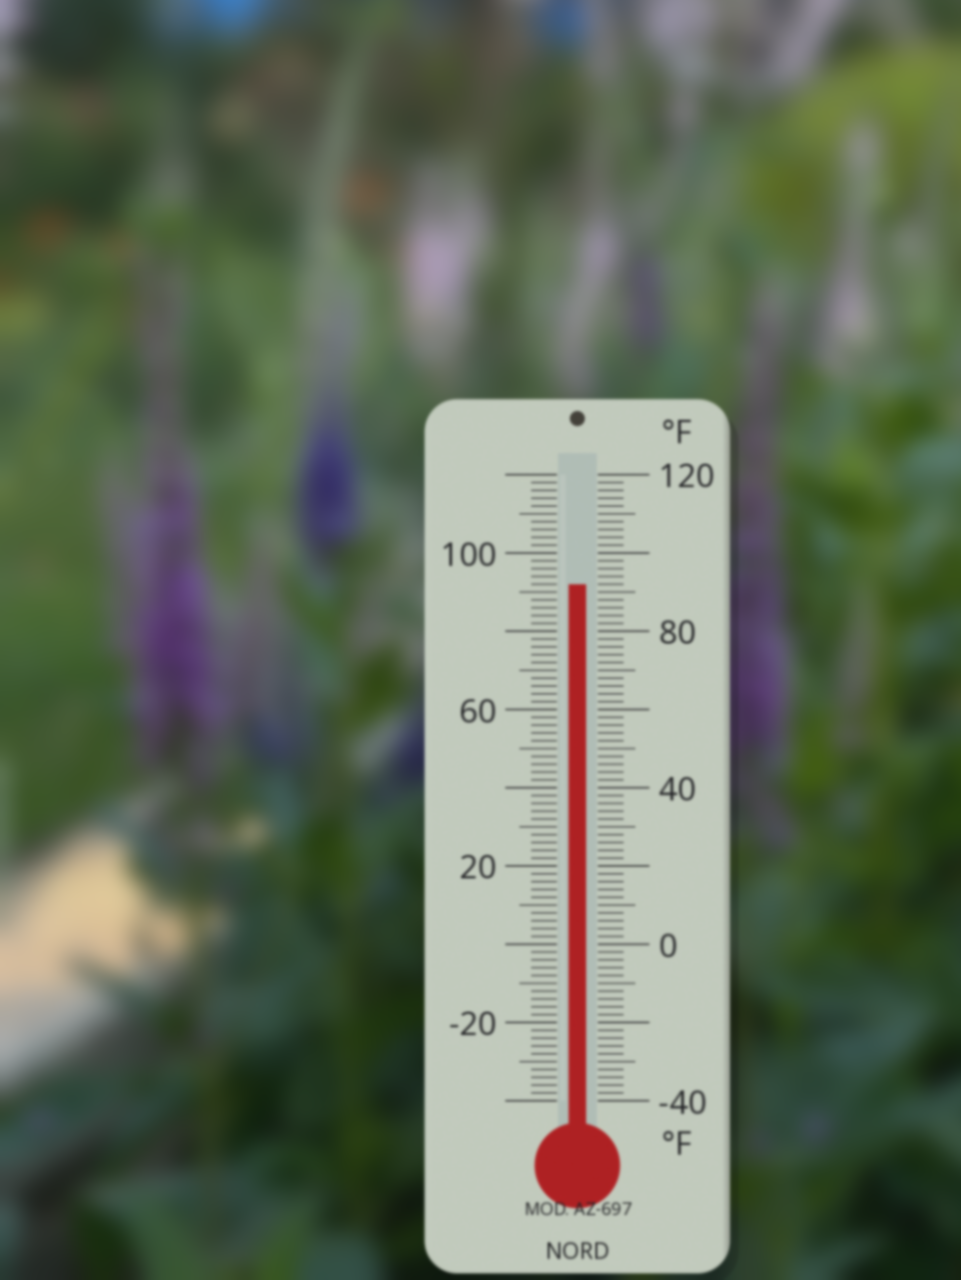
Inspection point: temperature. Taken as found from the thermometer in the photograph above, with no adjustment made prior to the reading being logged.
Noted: 92 °F
